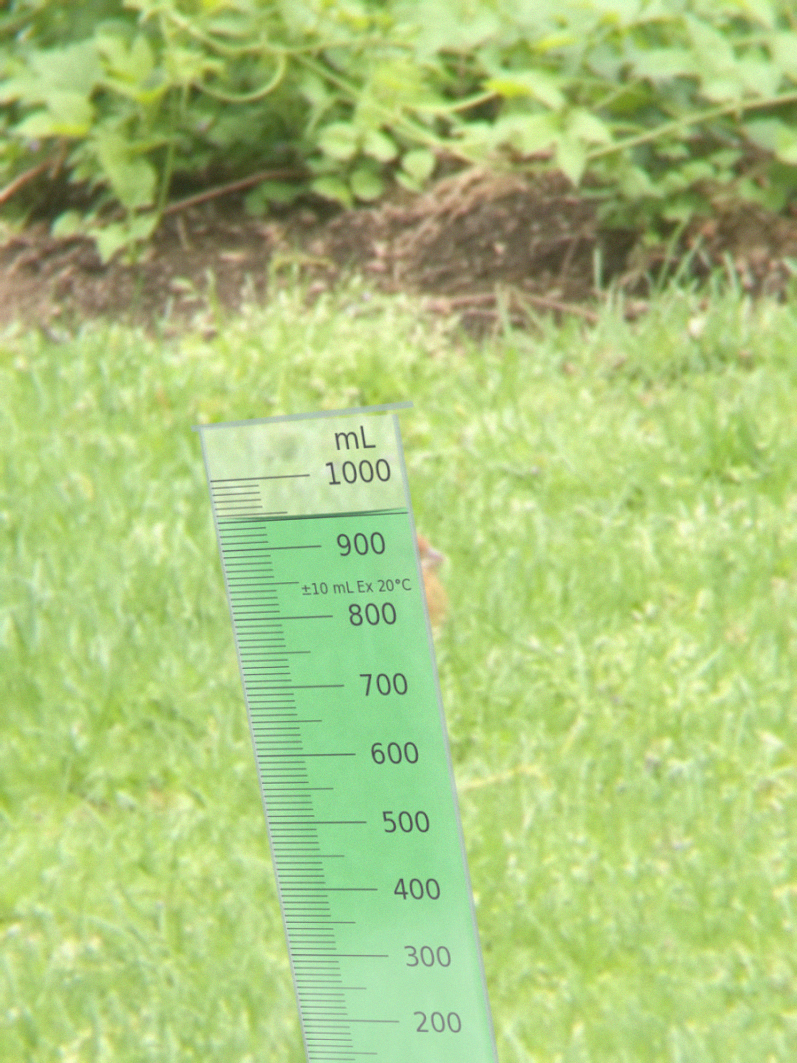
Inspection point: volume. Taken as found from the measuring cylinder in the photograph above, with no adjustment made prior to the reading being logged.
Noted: 940 mL
